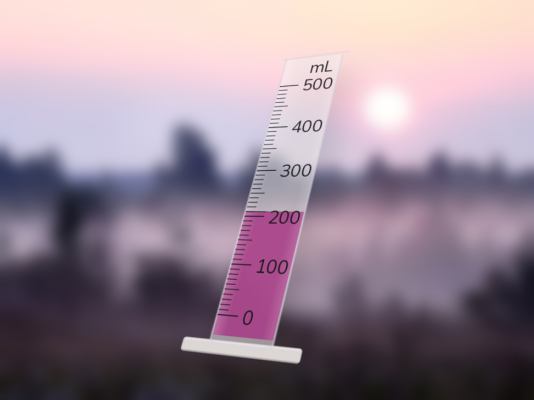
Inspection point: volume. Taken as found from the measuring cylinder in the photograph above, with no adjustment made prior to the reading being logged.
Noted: 210 mL
